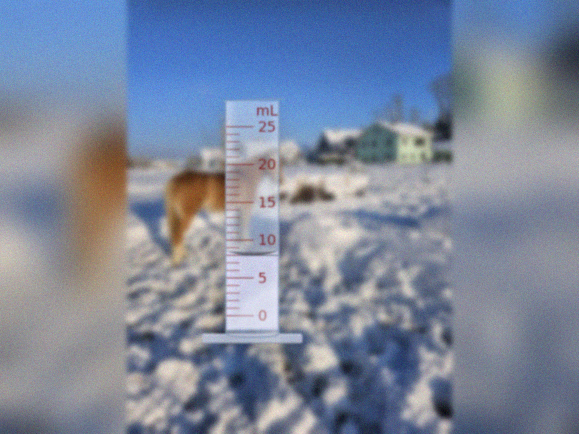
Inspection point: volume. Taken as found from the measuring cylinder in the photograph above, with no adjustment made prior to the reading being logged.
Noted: 8 mL
